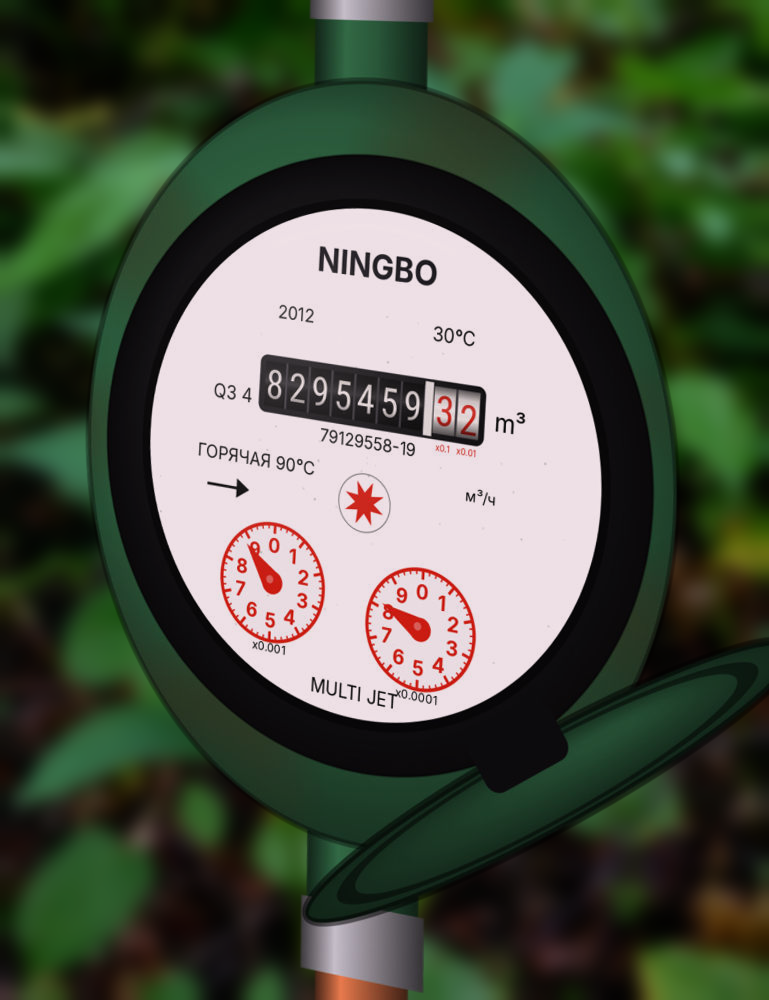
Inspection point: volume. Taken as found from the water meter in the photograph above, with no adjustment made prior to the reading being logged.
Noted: 8295459.3188 m³
